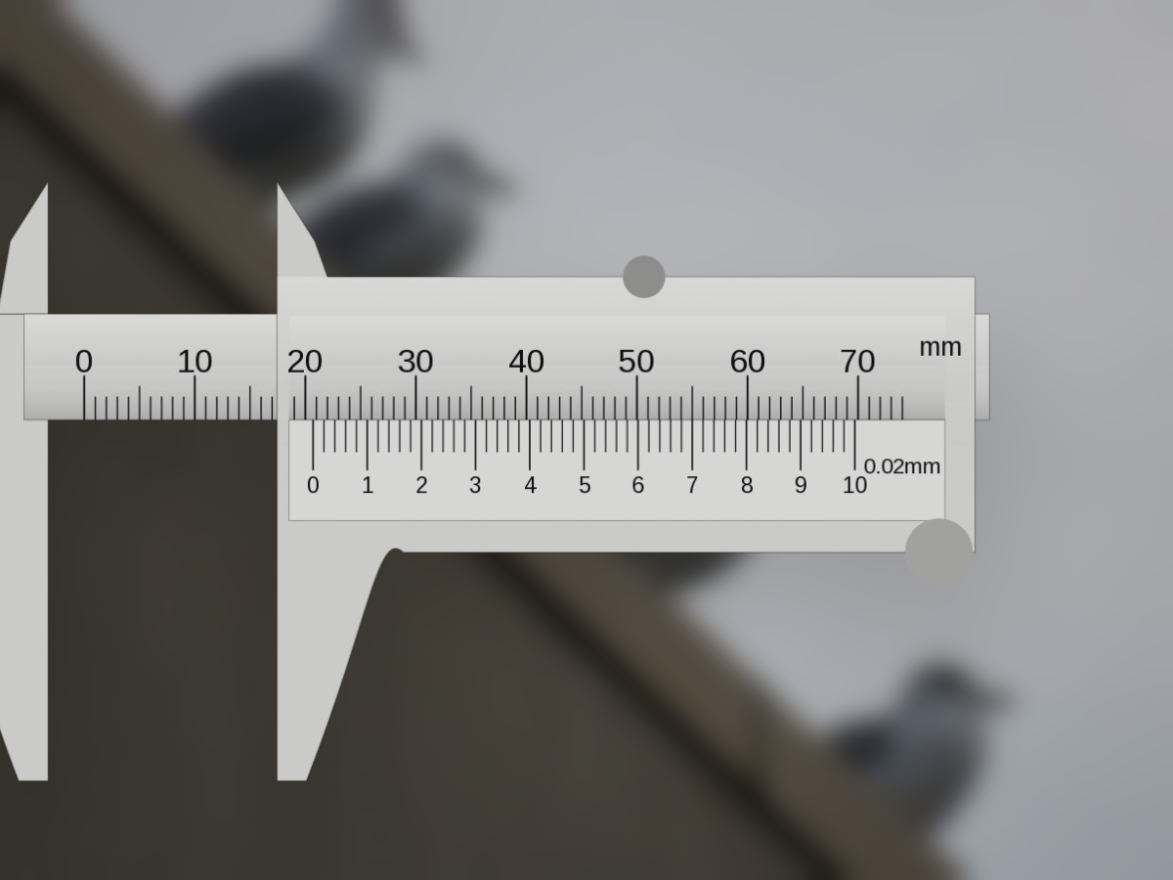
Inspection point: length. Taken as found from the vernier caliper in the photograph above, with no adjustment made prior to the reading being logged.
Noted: 20.7 mm
